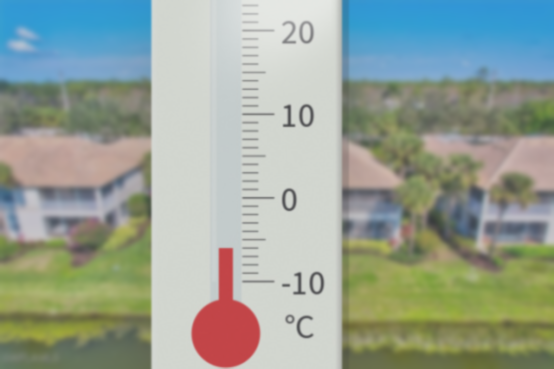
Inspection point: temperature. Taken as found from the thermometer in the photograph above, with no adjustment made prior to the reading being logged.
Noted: -6 °C
